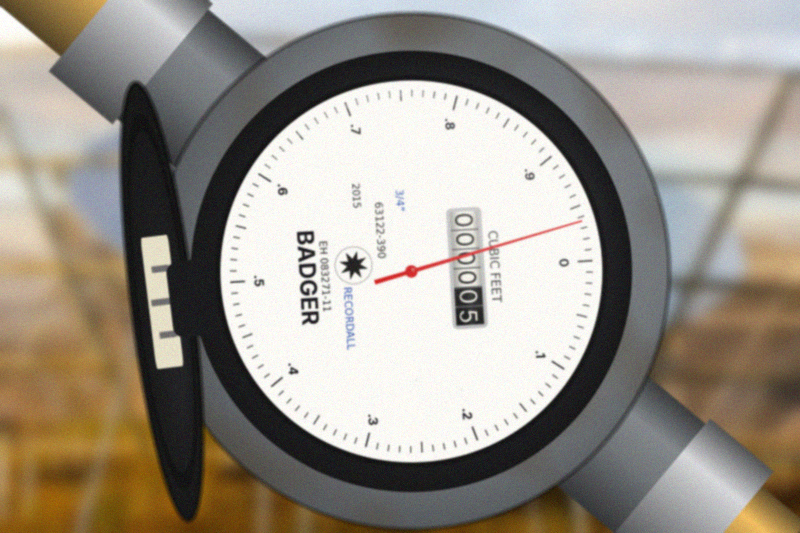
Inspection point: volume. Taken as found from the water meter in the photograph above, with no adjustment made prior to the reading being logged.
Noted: 4.96 ft³
